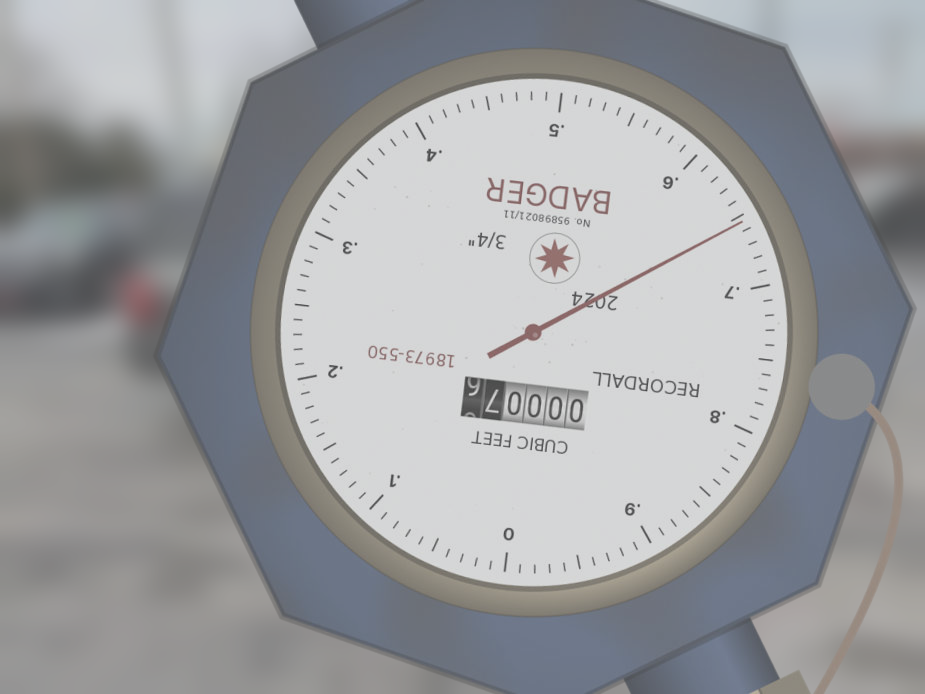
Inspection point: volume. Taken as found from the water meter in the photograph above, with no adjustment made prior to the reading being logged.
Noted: 75.65 ft³
